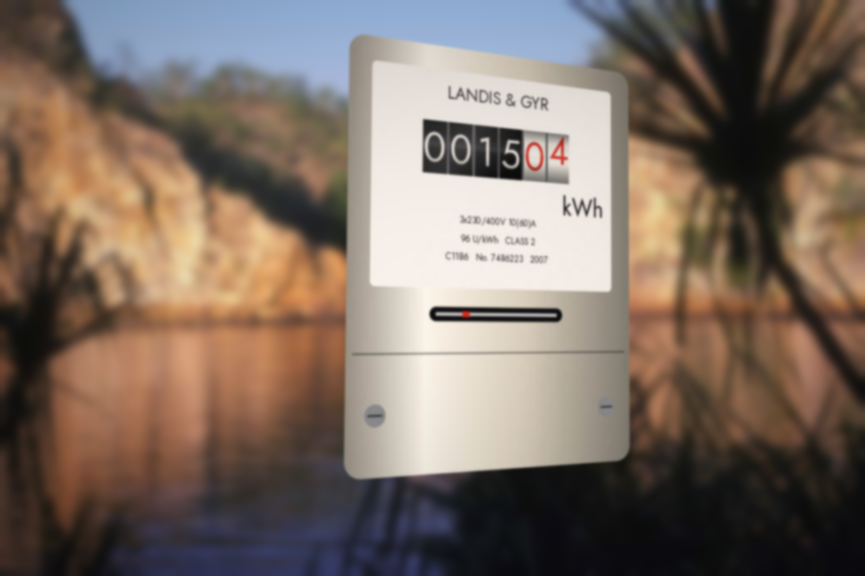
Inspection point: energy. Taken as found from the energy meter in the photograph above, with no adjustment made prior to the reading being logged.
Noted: 15.04 kWh
